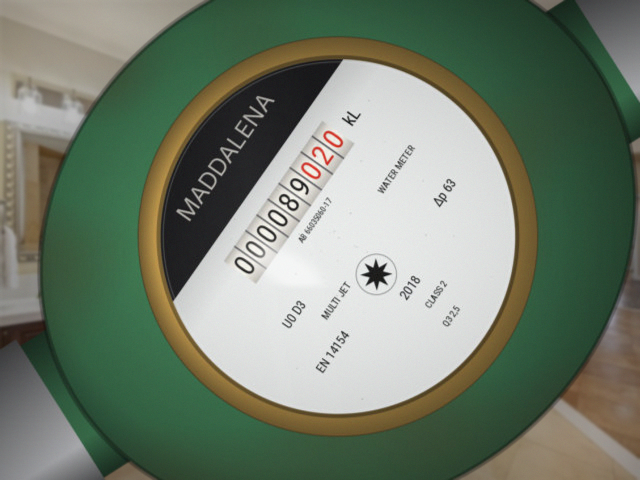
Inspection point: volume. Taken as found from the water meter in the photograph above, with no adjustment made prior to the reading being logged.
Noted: 89.020 kL
